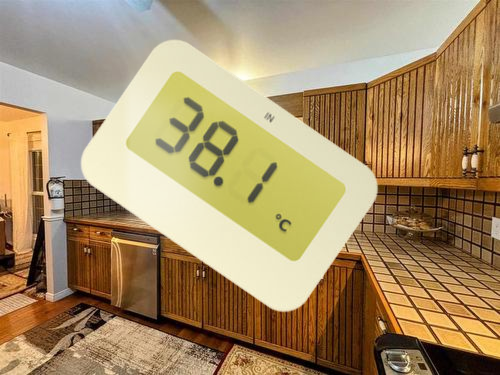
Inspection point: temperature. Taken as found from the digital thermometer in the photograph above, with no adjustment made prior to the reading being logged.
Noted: 38.1 °C
